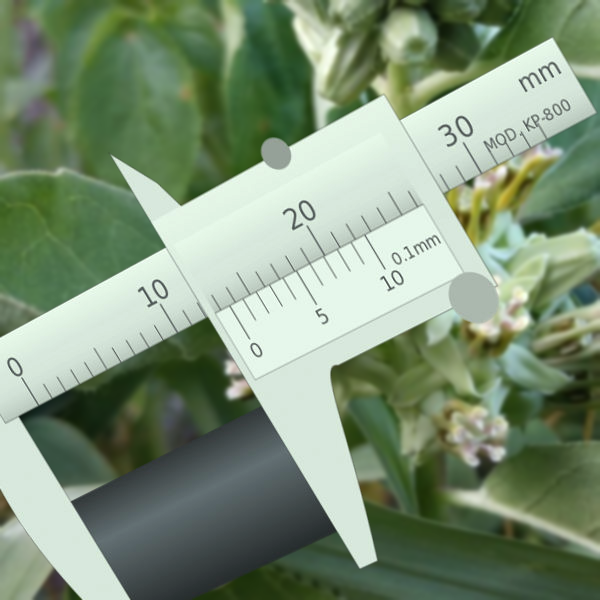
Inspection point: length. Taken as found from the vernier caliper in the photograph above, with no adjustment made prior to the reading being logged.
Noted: 13.6 mm
